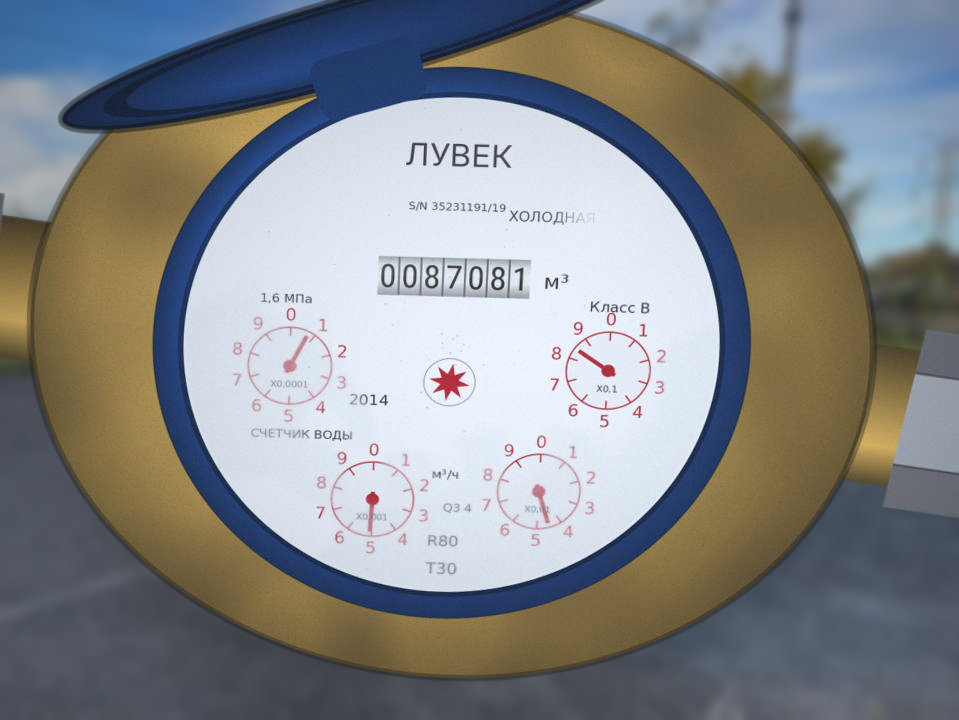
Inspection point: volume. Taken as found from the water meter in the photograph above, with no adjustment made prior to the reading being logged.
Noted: 87081.8450 m³
